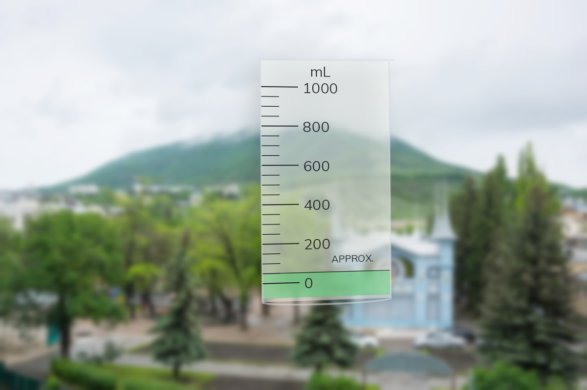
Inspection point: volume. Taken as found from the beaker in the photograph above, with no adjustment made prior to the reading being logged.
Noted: 50 mL
